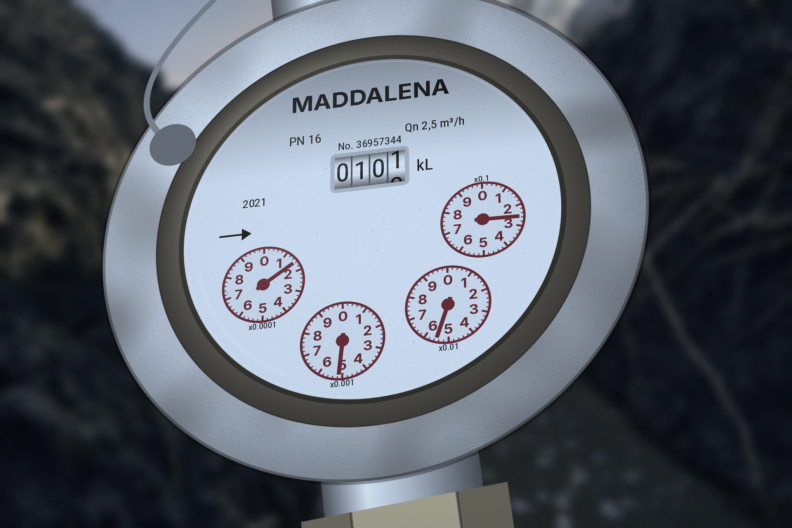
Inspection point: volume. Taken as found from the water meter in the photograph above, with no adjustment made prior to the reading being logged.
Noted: 101.2551 kL
